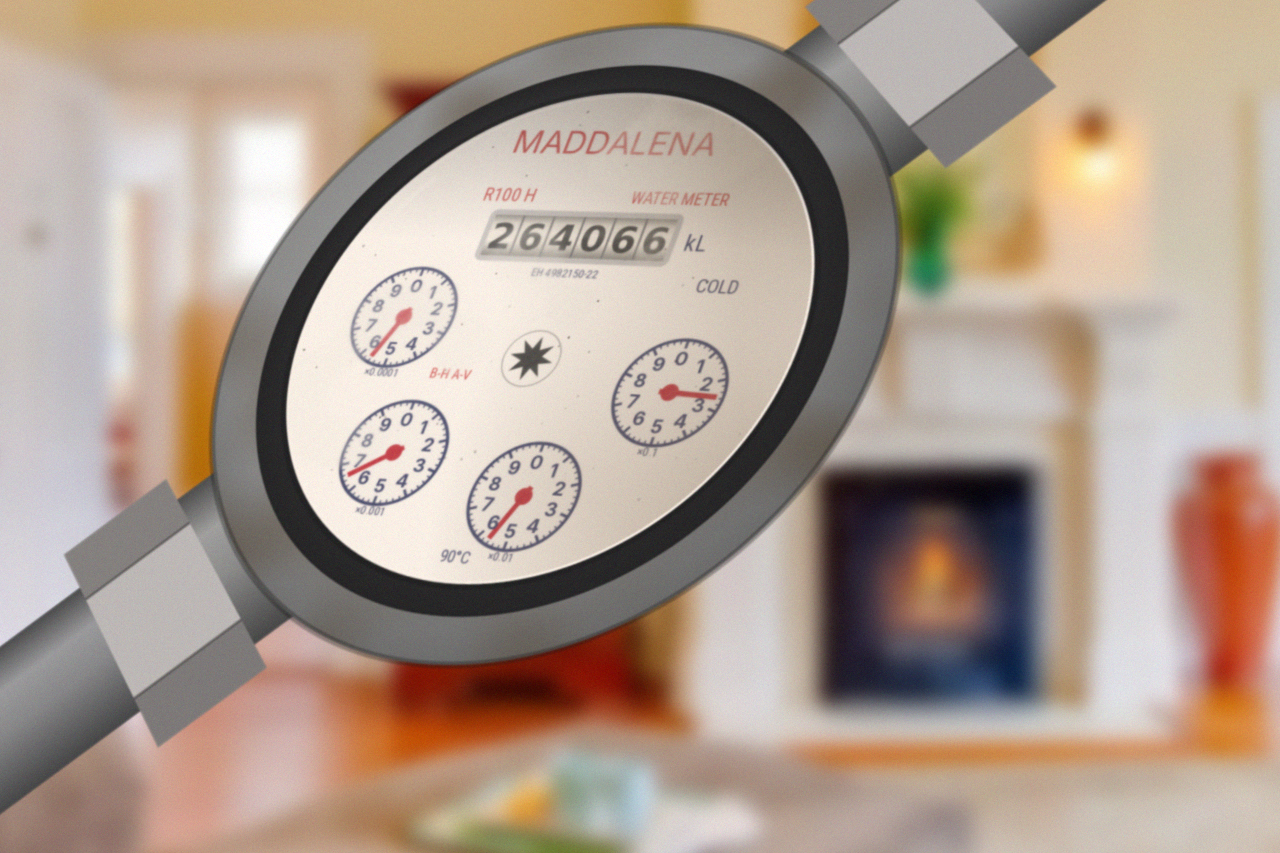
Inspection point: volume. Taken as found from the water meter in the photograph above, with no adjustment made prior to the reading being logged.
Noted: 264066.2565 kL
